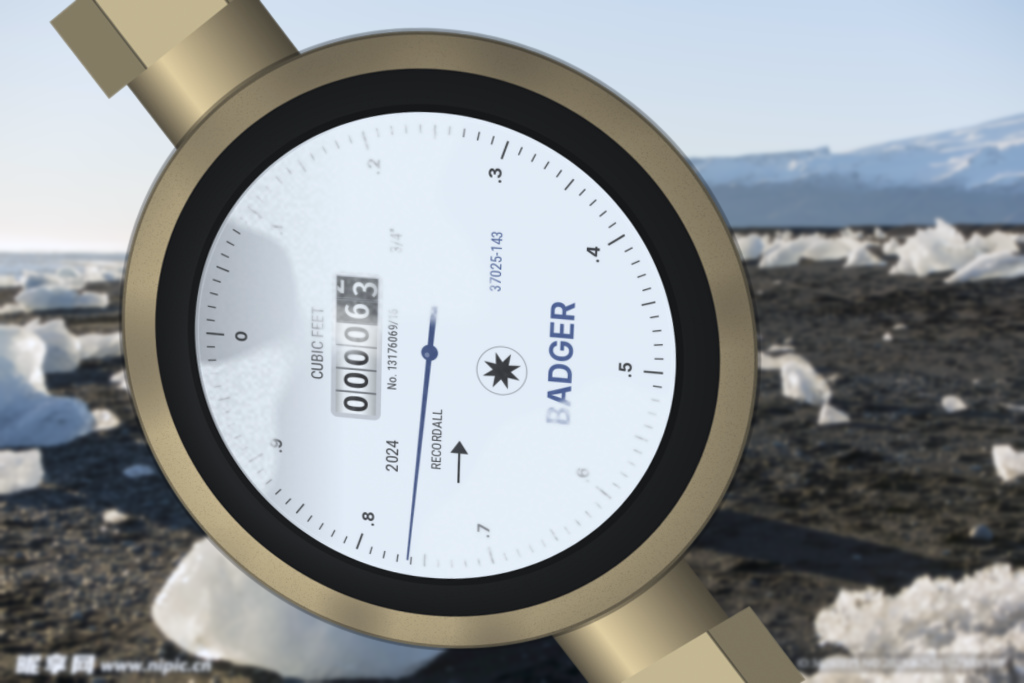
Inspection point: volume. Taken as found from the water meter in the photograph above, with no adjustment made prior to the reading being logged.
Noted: 62.76 ft³
